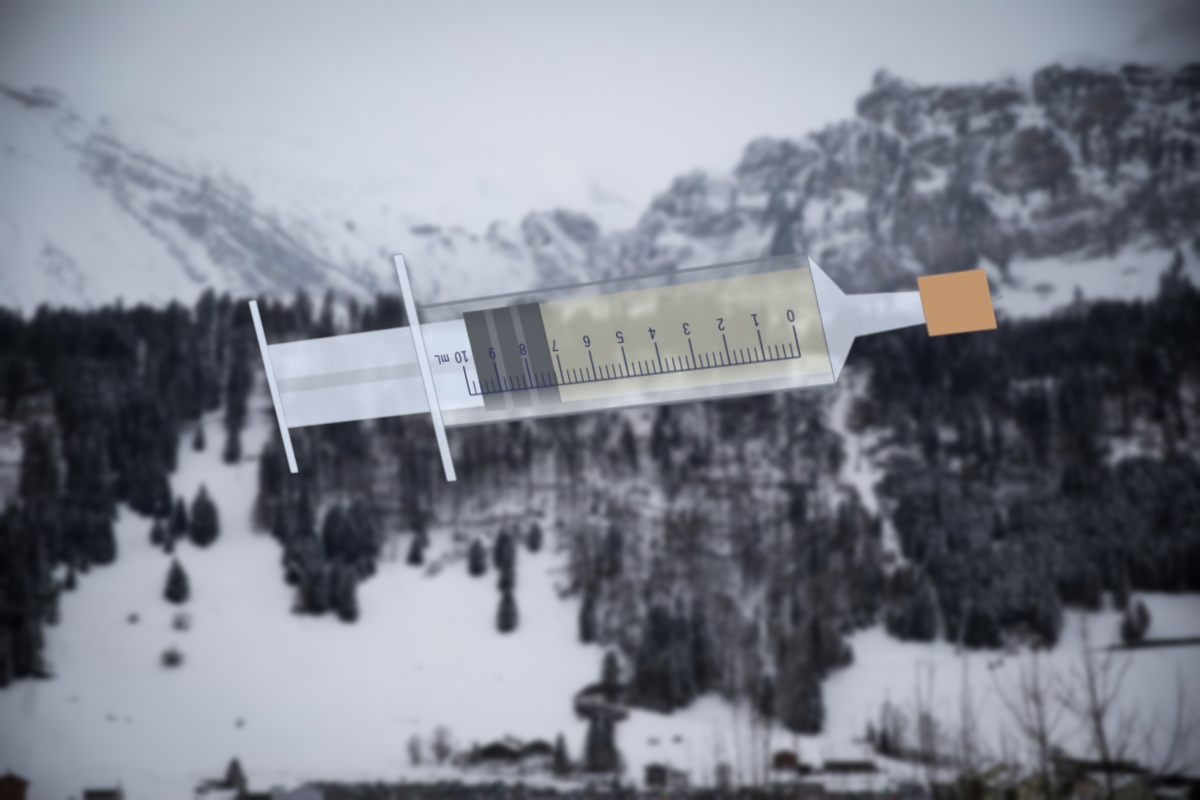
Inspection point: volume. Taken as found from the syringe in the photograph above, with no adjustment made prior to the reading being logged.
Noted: 7.2 mL
